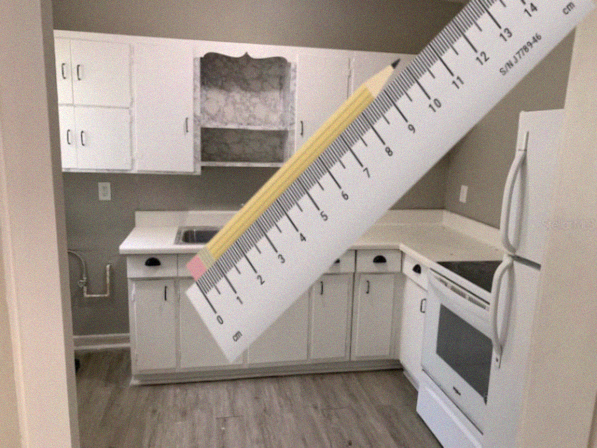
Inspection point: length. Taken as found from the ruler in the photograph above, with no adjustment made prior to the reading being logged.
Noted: 10 cm
